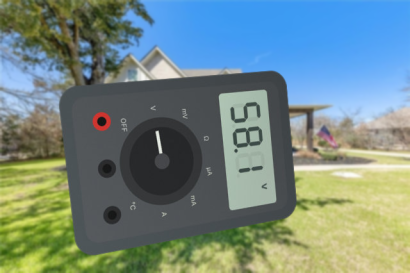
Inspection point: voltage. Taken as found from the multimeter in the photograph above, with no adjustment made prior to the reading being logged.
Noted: 58.1 V
